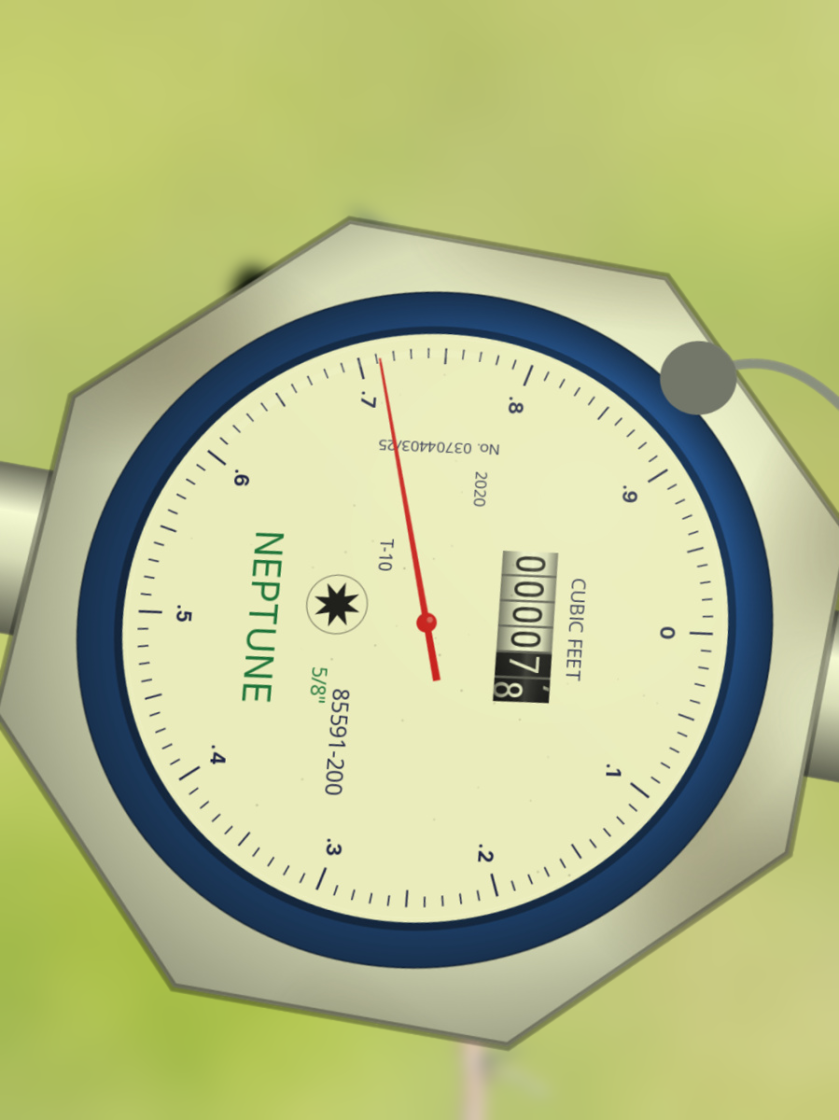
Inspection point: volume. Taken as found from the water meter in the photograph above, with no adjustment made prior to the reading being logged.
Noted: 77.71 ft³
